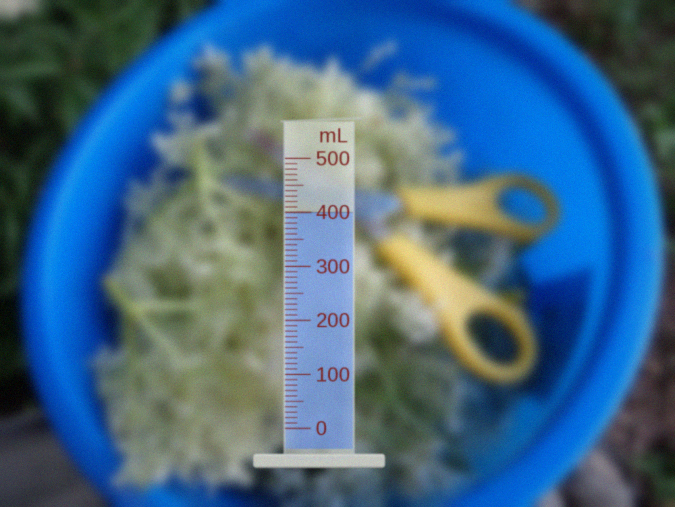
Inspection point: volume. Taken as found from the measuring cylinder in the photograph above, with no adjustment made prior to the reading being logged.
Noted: 400 mL
